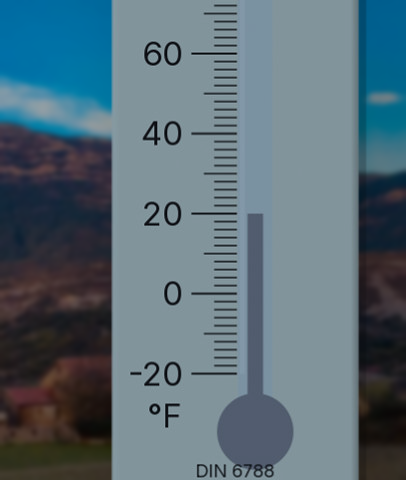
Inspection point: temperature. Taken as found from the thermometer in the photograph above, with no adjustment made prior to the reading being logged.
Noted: 20 °F
